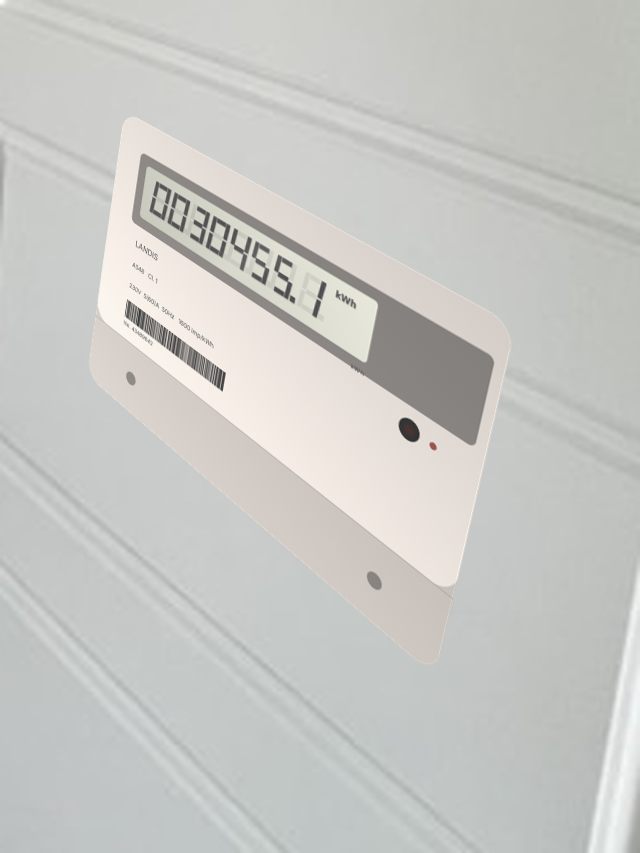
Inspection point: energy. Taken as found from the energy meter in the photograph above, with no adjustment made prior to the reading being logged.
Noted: 30455.1 kWh
